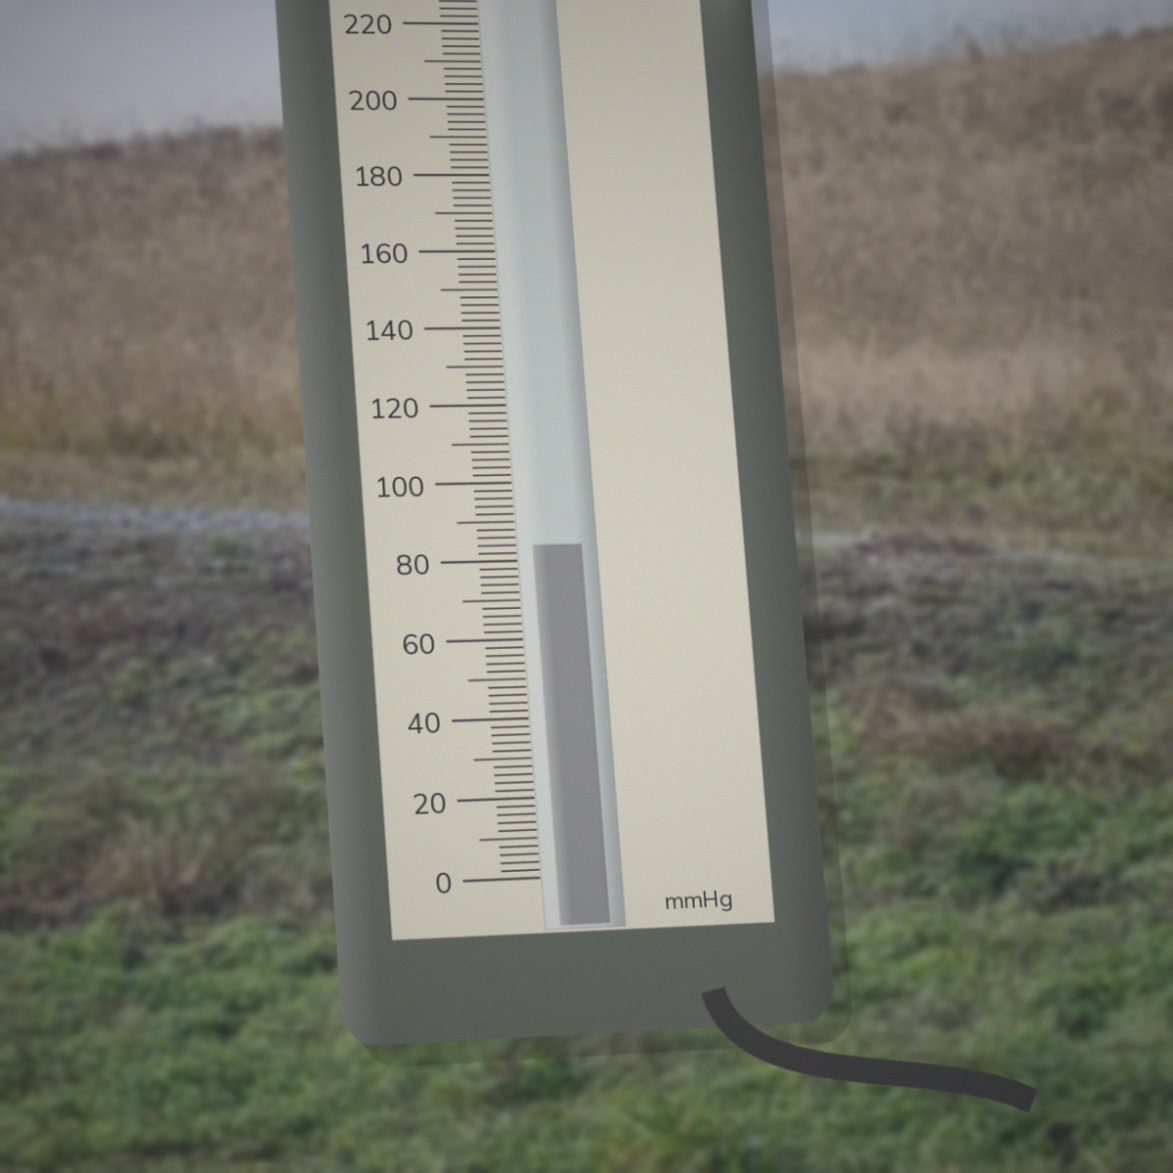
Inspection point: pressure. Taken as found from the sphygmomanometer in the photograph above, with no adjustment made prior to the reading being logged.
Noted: 84 mmHg
